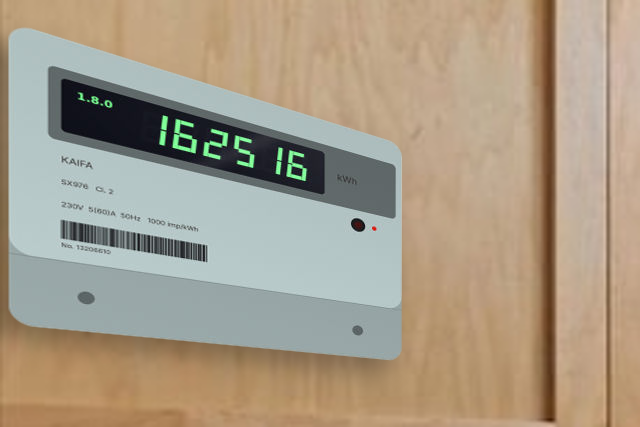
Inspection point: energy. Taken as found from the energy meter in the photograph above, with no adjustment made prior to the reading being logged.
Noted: 162516 kWh
